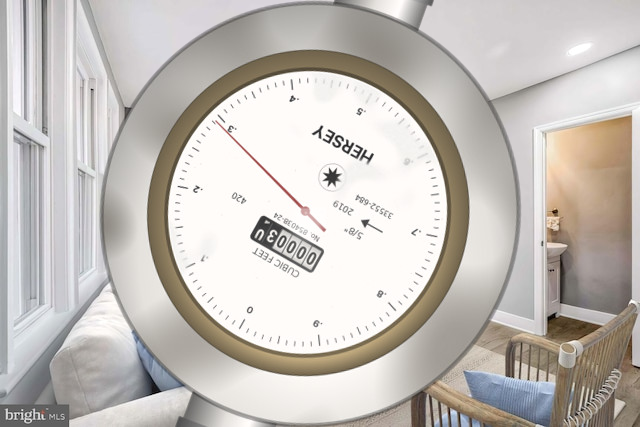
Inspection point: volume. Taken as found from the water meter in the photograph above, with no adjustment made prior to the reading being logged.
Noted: 30.29 ft³
